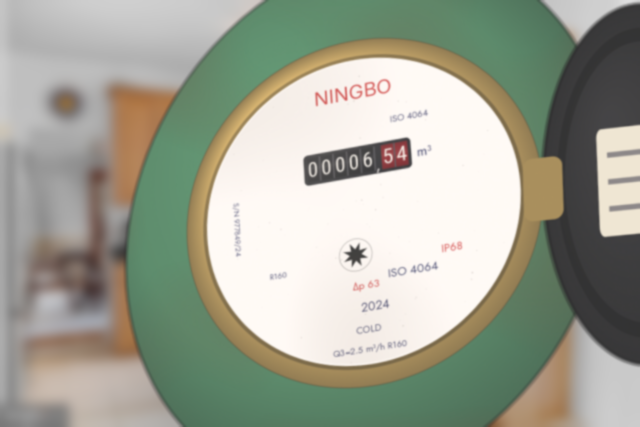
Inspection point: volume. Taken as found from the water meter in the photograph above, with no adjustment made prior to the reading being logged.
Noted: 6.54 m³
